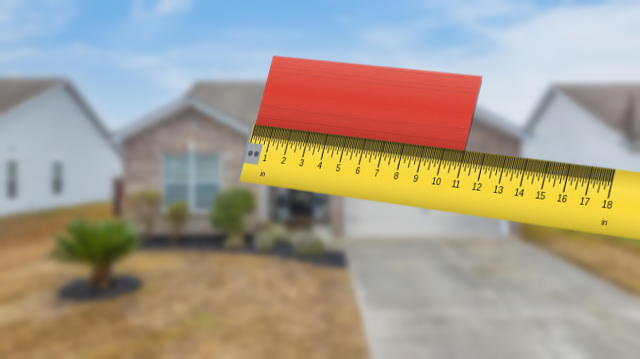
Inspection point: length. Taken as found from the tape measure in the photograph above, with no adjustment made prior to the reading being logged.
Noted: 11 in
